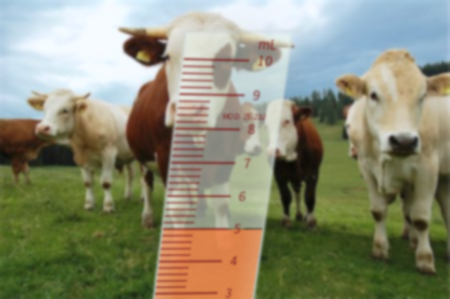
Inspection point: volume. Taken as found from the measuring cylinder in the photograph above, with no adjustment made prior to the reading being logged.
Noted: 5 mL
